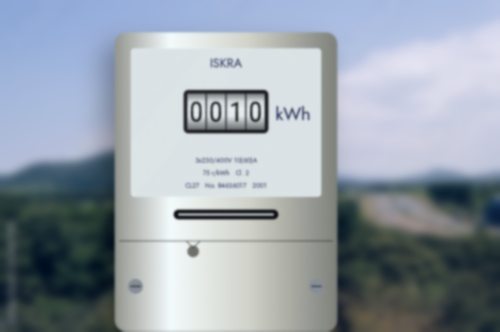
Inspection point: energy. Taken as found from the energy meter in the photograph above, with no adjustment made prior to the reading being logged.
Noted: 10 kWh
